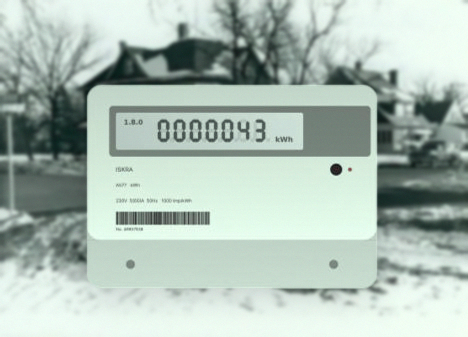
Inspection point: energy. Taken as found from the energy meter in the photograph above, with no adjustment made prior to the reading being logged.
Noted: 43 kWh
